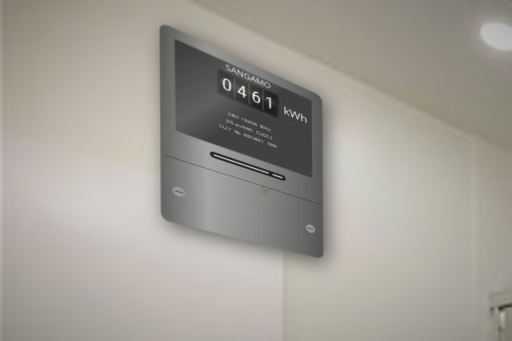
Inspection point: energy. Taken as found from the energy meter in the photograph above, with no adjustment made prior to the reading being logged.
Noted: 461 kWh
